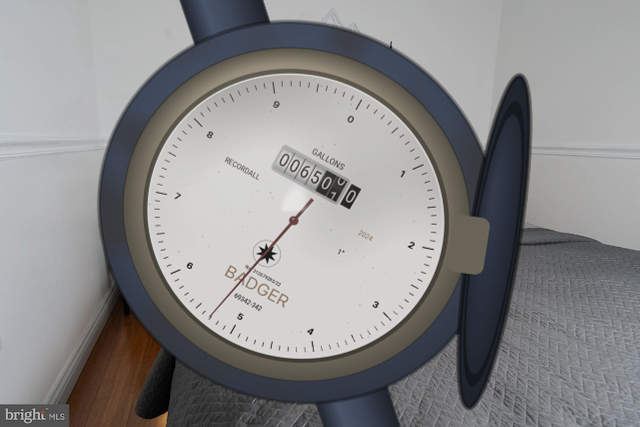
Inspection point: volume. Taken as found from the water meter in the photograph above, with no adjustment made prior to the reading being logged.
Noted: 65005.3 gal
